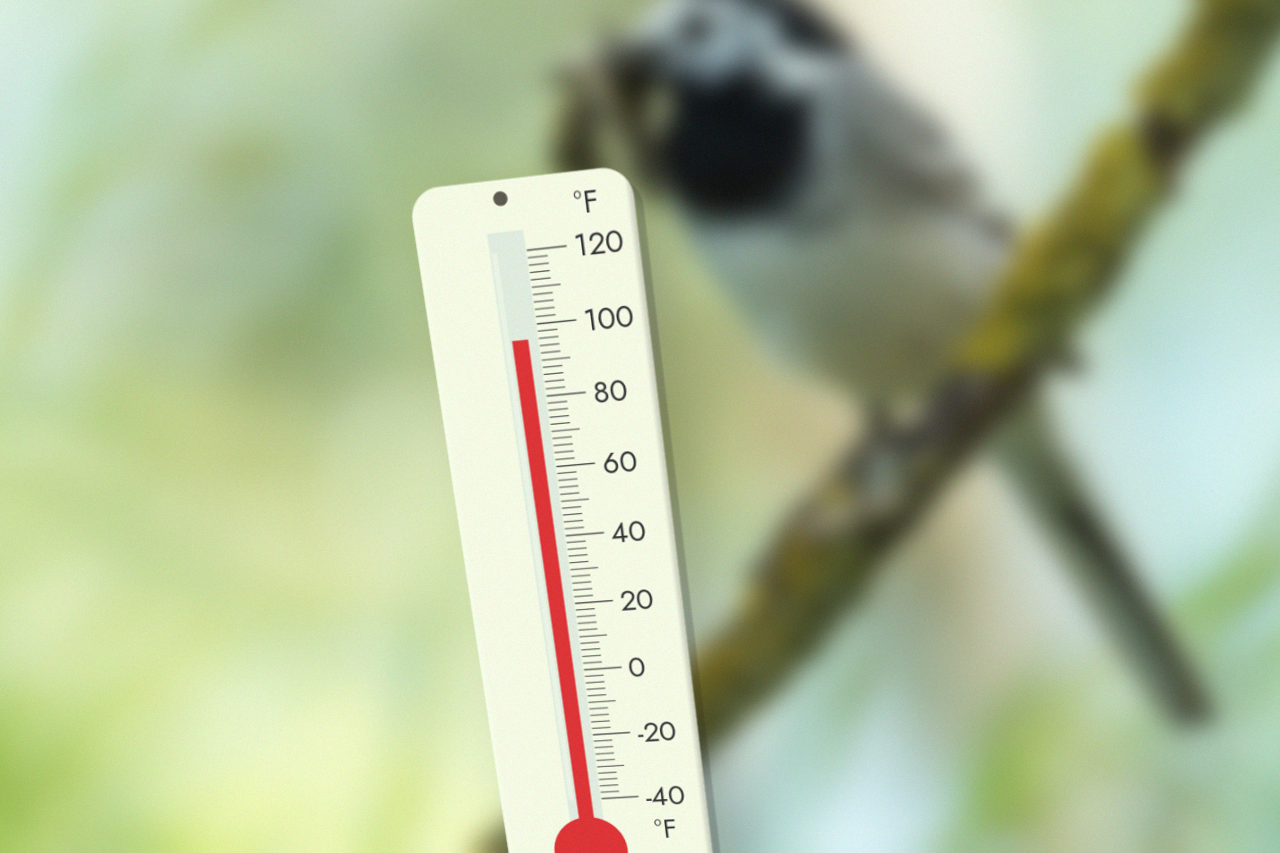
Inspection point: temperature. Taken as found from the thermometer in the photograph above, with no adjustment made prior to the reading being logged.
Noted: 96 °F
